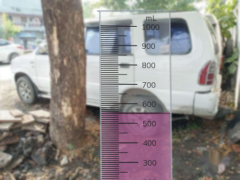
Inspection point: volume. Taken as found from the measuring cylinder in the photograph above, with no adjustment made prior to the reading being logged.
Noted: 550 mL
